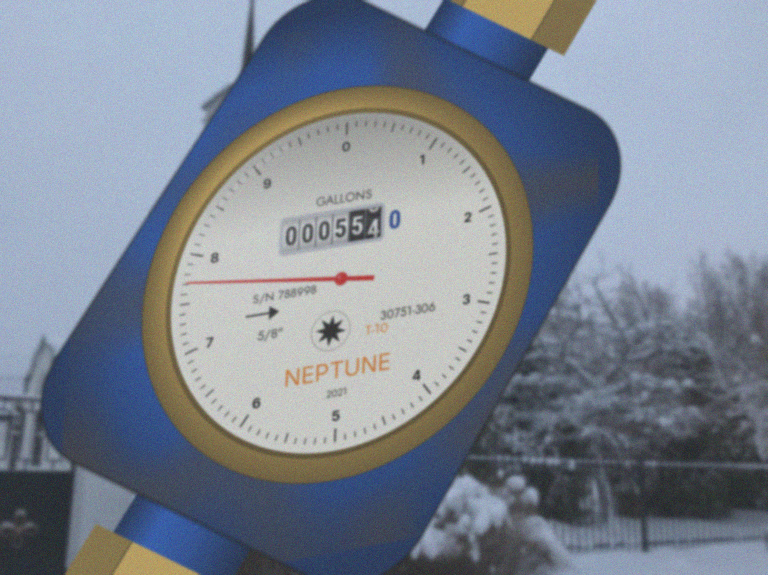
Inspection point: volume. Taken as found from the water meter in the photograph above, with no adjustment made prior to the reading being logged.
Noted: 5537.7 gal
